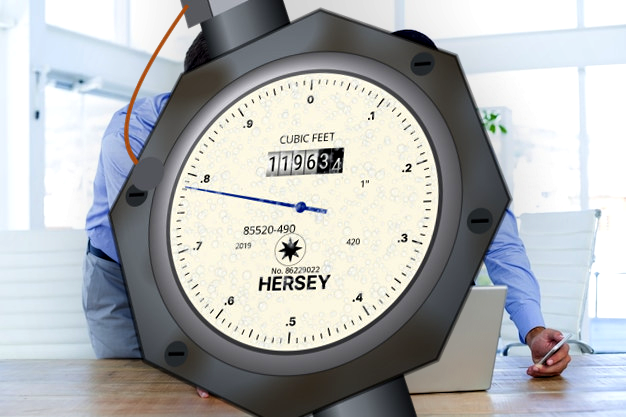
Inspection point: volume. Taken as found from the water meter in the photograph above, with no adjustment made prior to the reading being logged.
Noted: 119633.78 ft³
